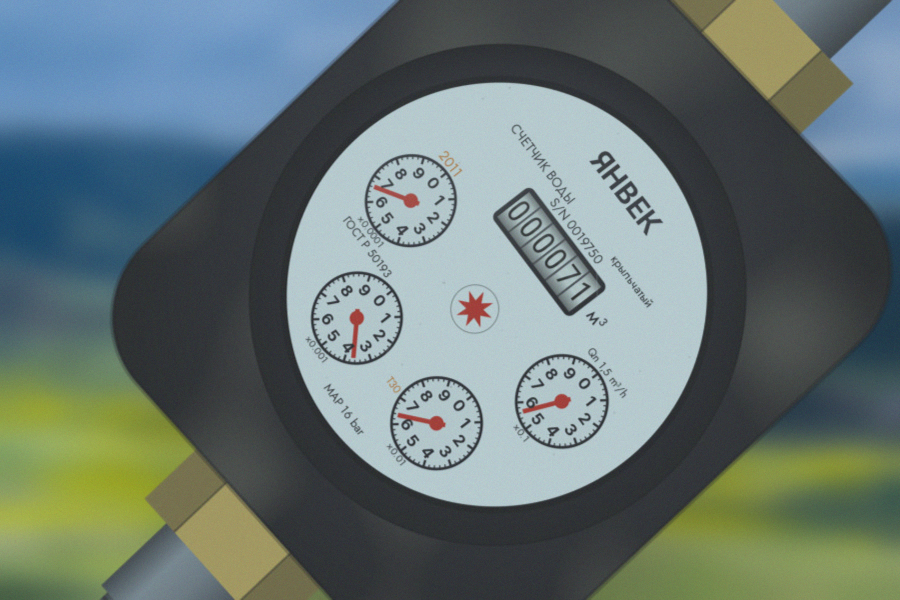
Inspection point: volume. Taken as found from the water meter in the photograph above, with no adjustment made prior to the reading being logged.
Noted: 71.5636 m³
